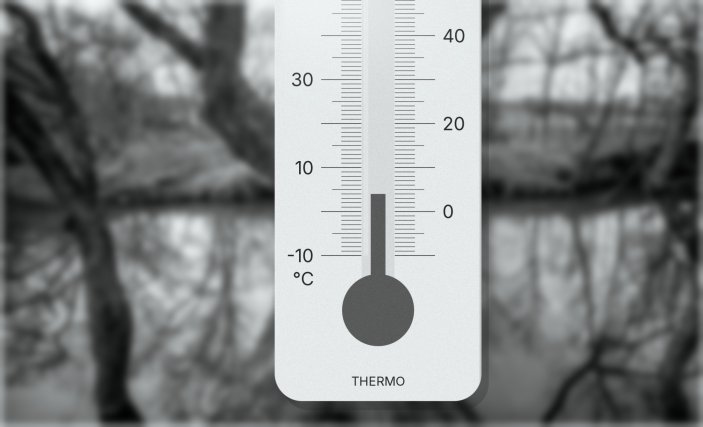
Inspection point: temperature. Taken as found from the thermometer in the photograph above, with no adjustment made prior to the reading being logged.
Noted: 4 °C
